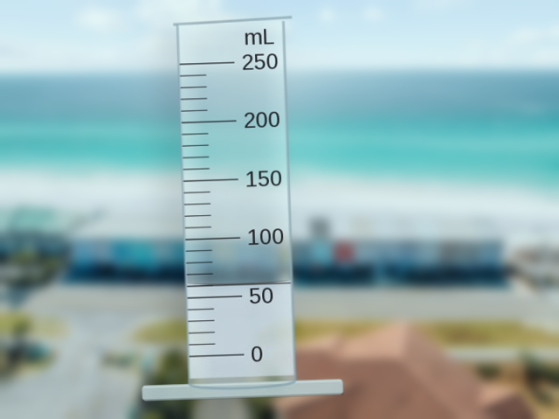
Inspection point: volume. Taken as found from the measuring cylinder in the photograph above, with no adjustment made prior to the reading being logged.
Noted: 60 mL
